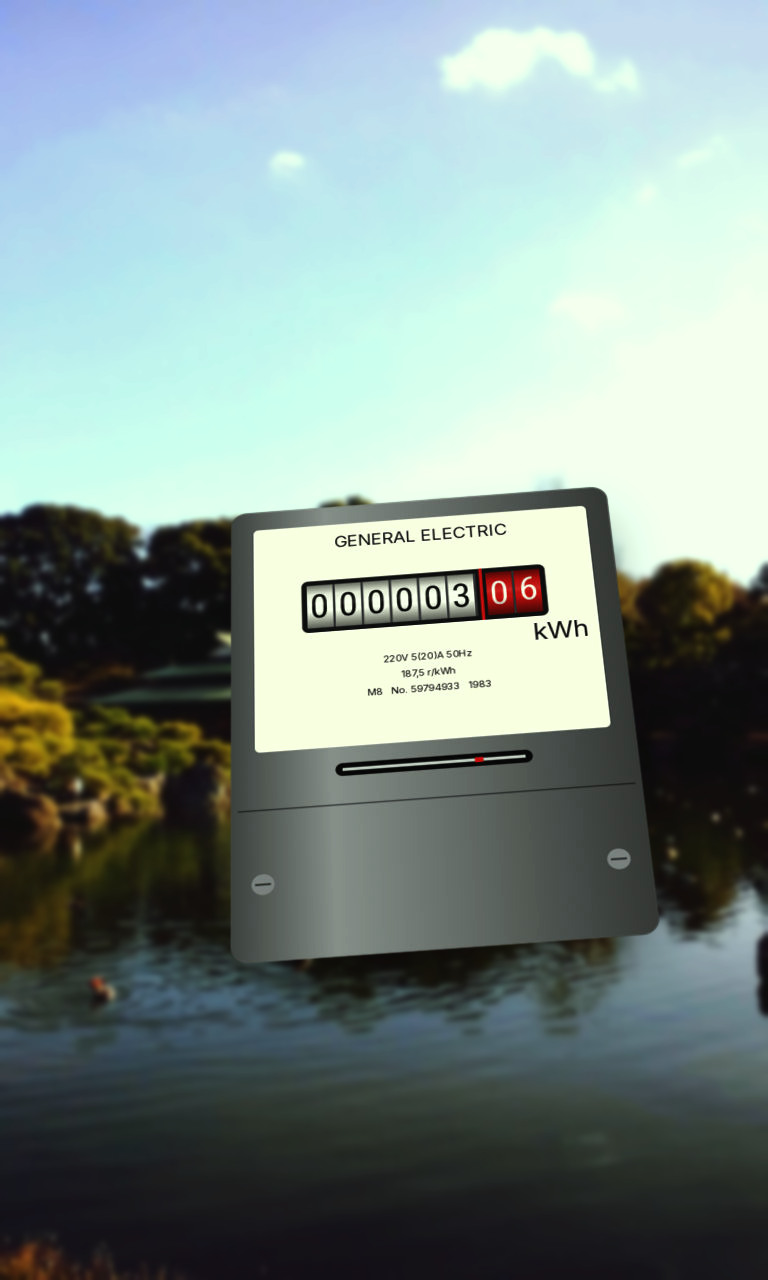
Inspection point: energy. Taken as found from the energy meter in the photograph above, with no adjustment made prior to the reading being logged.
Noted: 3.06 kWh
